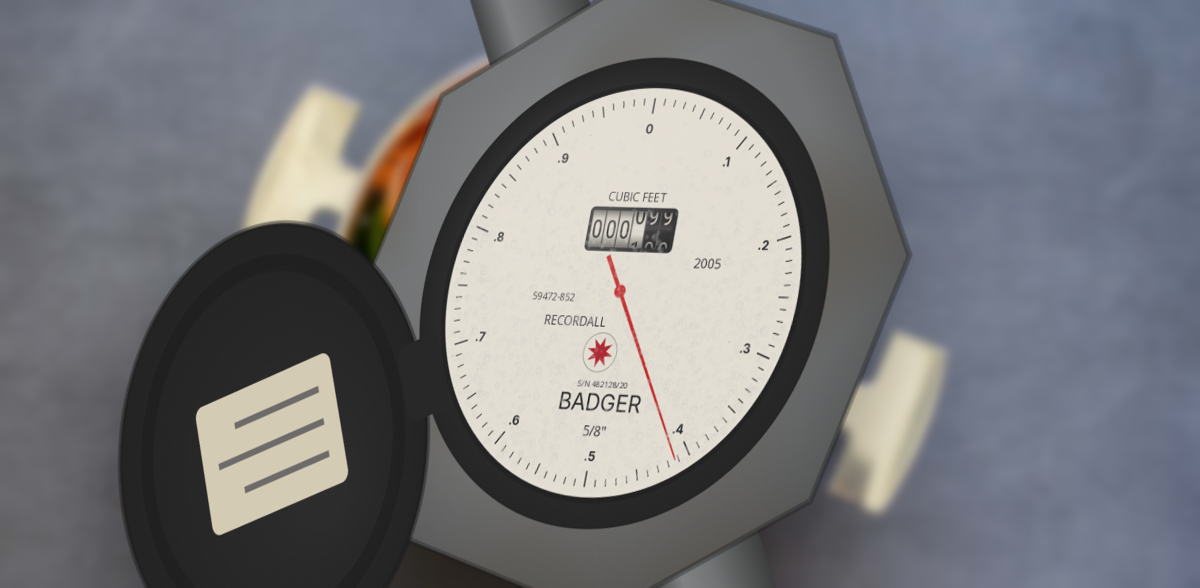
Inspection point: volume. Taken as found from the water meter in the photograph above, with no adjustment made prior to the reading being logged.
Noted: 99.41 ft³
